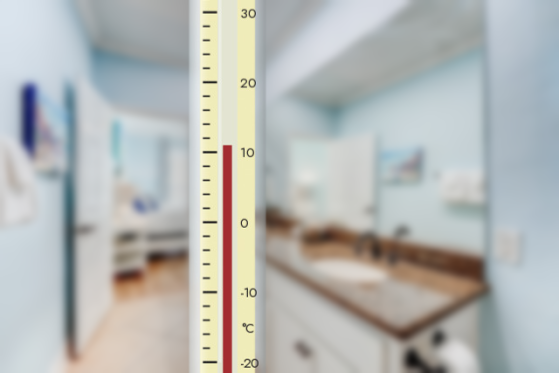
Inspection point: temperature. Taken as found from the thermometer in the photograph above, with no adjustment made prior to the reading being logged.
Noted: 11 °C
